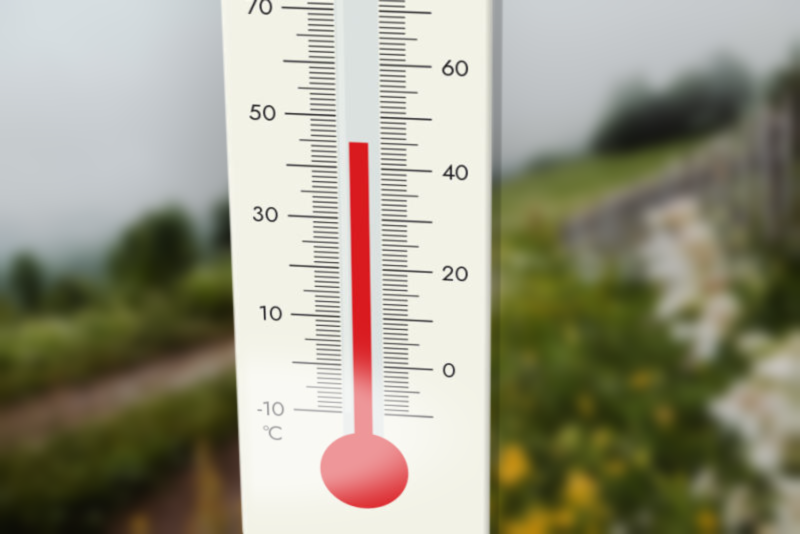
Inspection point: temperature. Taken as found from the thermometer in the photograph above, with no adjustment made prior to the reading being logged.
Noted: 45 °C
